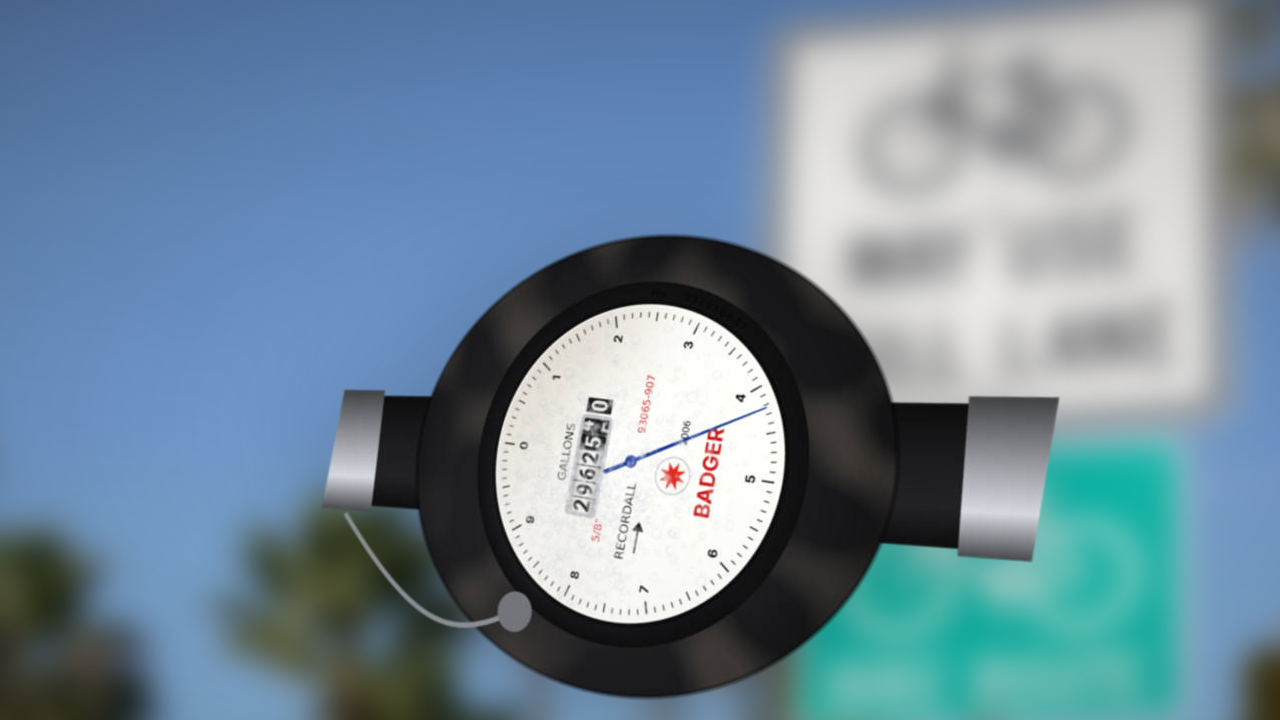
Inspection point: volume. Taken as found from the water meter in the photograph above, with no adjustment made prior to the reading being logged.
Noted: 2962544.2 gal
